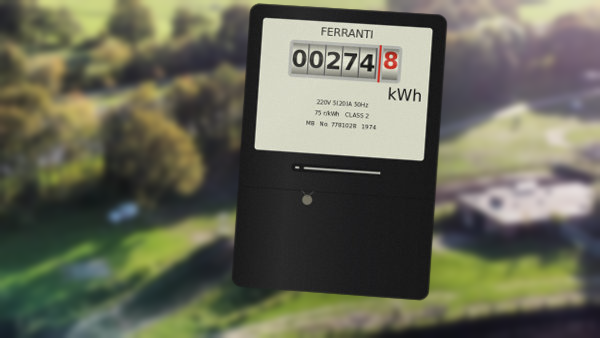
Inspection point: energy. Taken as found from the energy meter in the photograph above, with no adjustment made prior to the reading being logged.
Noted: 274.8 kWh
